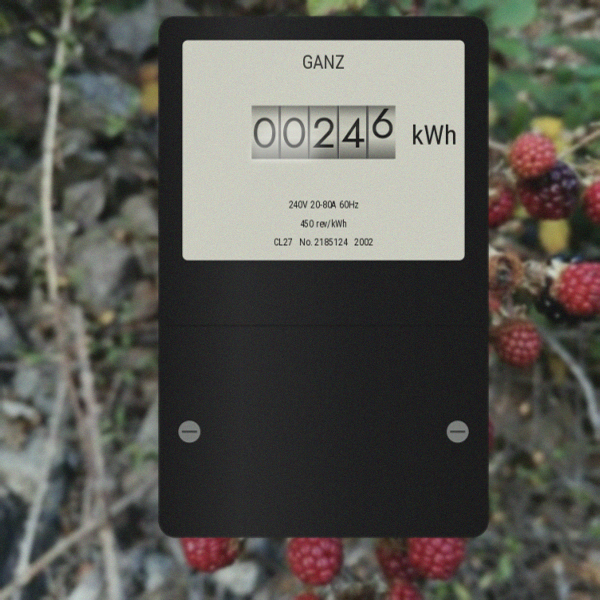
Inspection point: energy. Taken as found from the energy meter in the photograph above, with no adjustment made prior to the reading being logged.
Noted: 246 kWh
